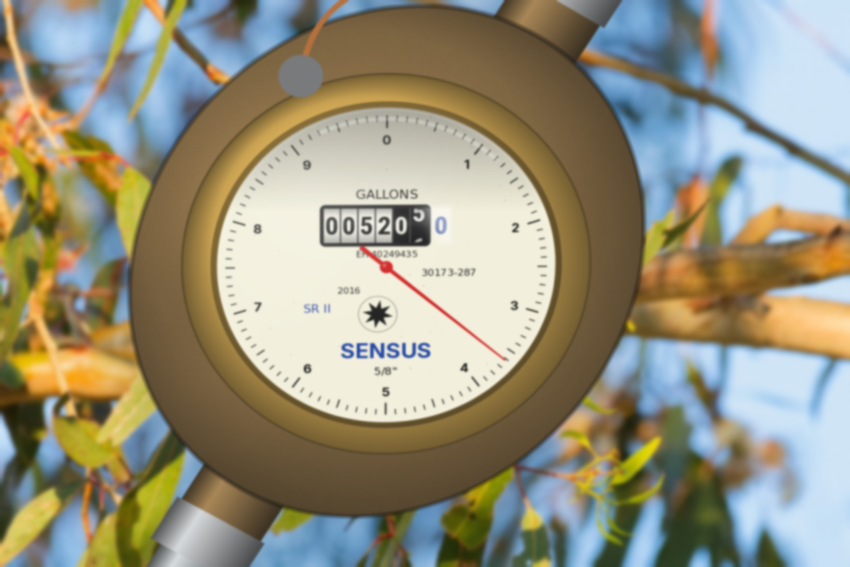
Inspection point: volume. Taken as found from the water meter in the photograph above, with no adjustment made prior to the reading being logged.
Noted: 52053.6 gal
